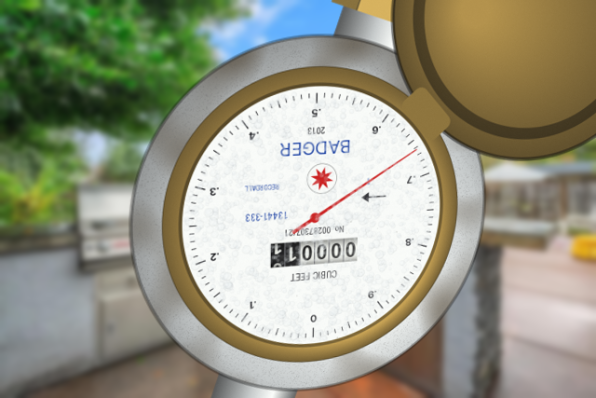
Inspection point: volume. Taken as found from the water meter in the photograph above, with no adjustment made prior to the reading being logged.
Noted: 10.66 ft³
